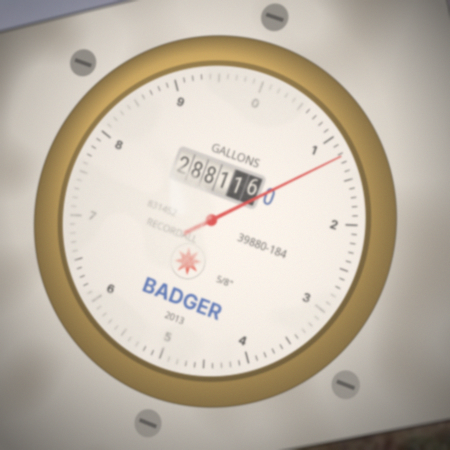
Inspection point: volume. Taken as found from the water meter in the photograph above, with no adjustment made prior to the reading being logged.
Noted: 2881161.2 gal
